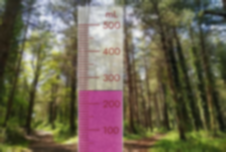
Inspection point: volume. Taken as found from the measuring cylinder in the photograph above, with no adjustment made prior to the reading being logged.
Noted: 250 mL
